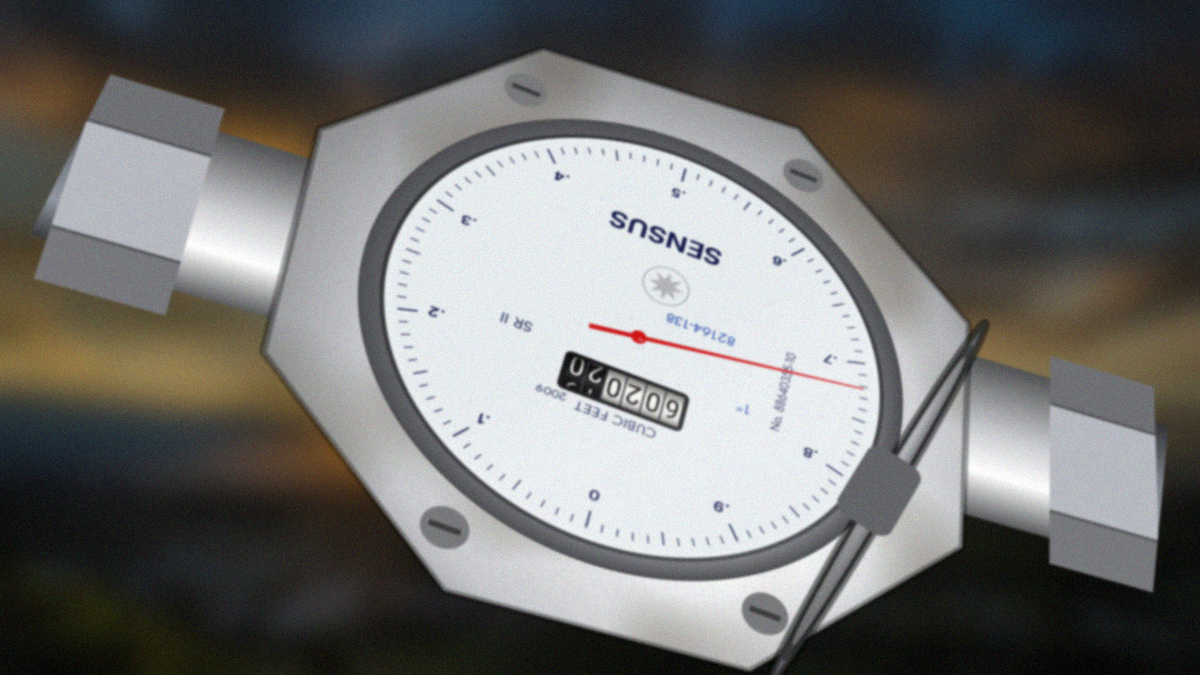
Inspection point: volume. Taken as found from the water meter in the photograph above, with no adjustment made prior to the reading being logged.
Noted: 602019.72 ft³
